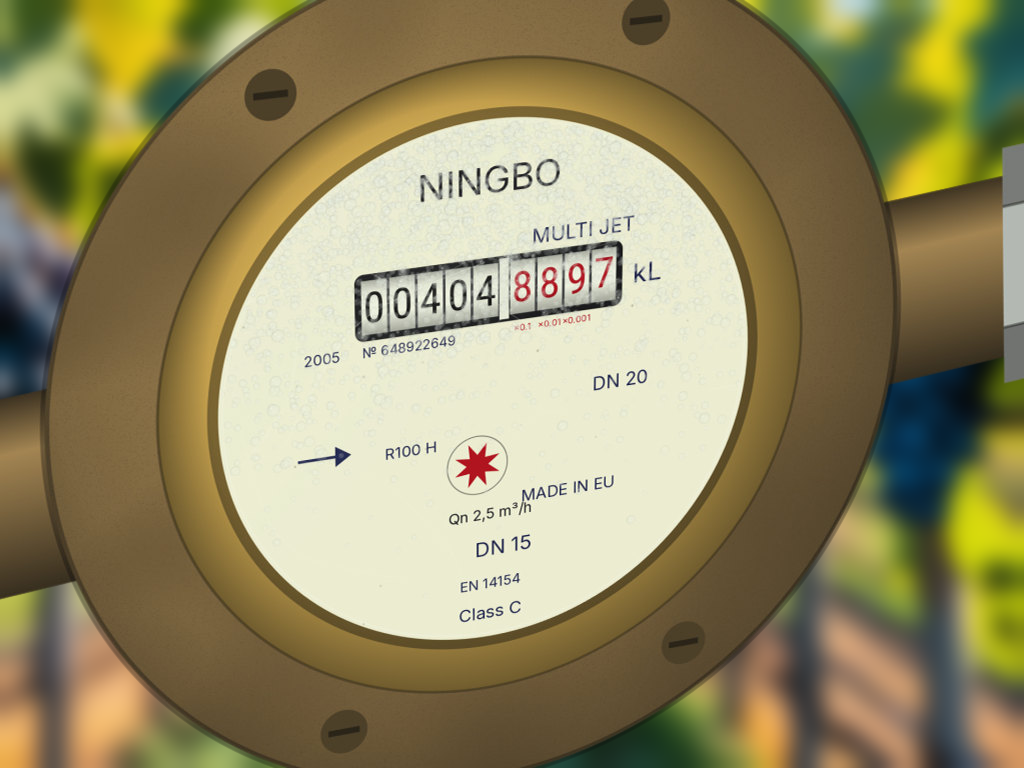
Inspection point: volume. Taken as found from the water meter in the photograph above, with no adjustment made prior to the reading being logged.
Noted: 404.8897 kL
